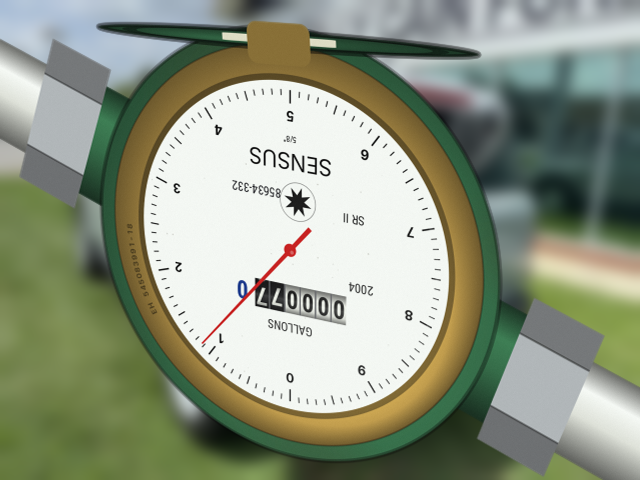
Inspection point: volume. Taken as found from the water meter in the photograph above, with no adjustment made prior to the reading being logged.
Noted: 771.1 gal
